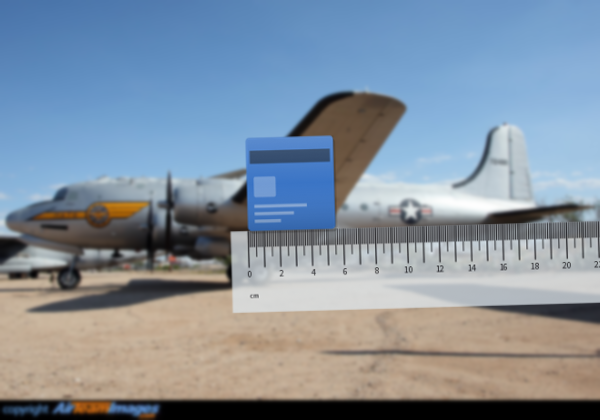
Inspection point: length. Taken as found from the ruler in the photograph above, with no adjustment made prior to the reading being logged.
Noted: 5.5 cm
